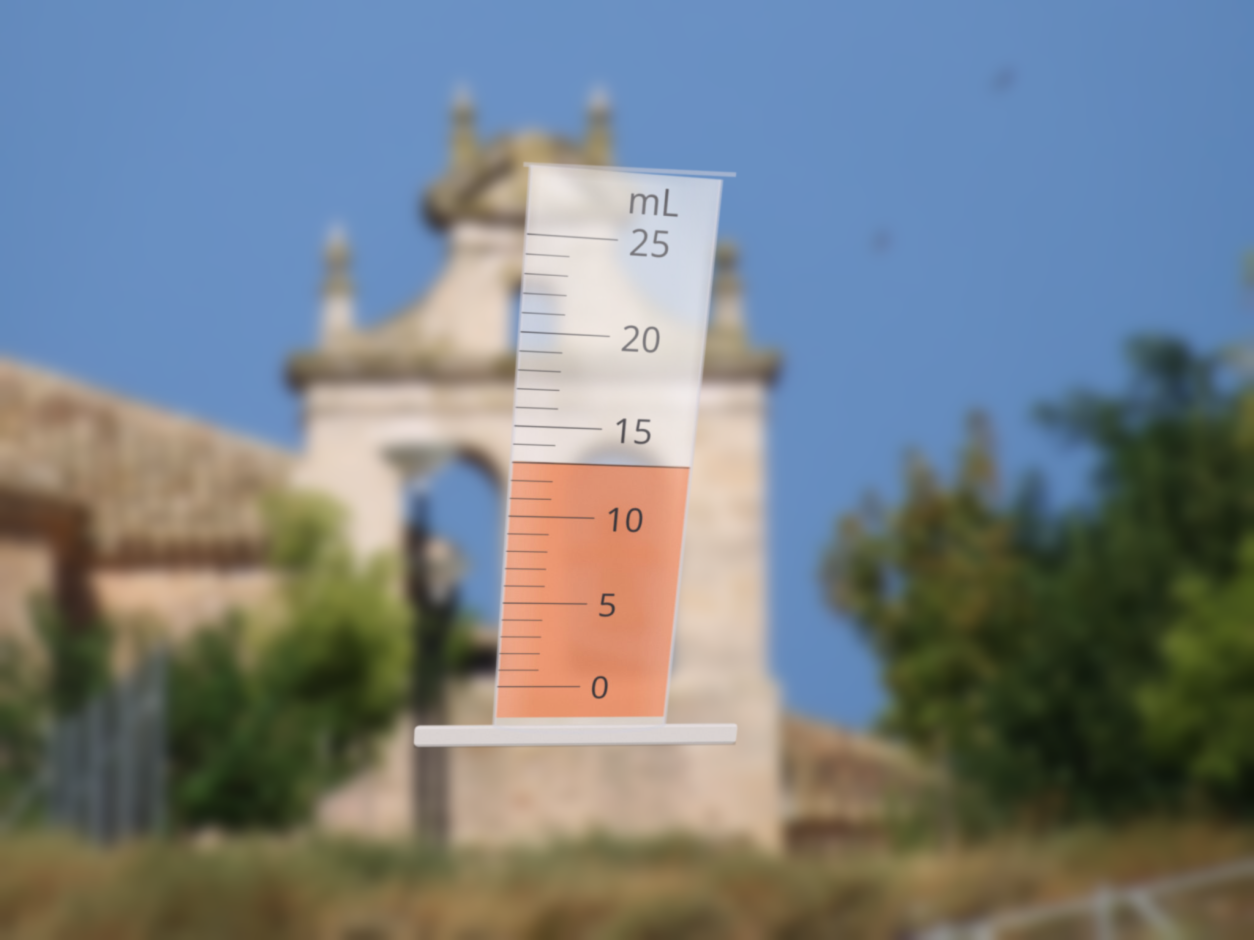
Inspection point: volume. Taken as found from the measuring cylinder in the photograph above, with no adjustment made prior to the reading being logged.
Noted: 13 mL
